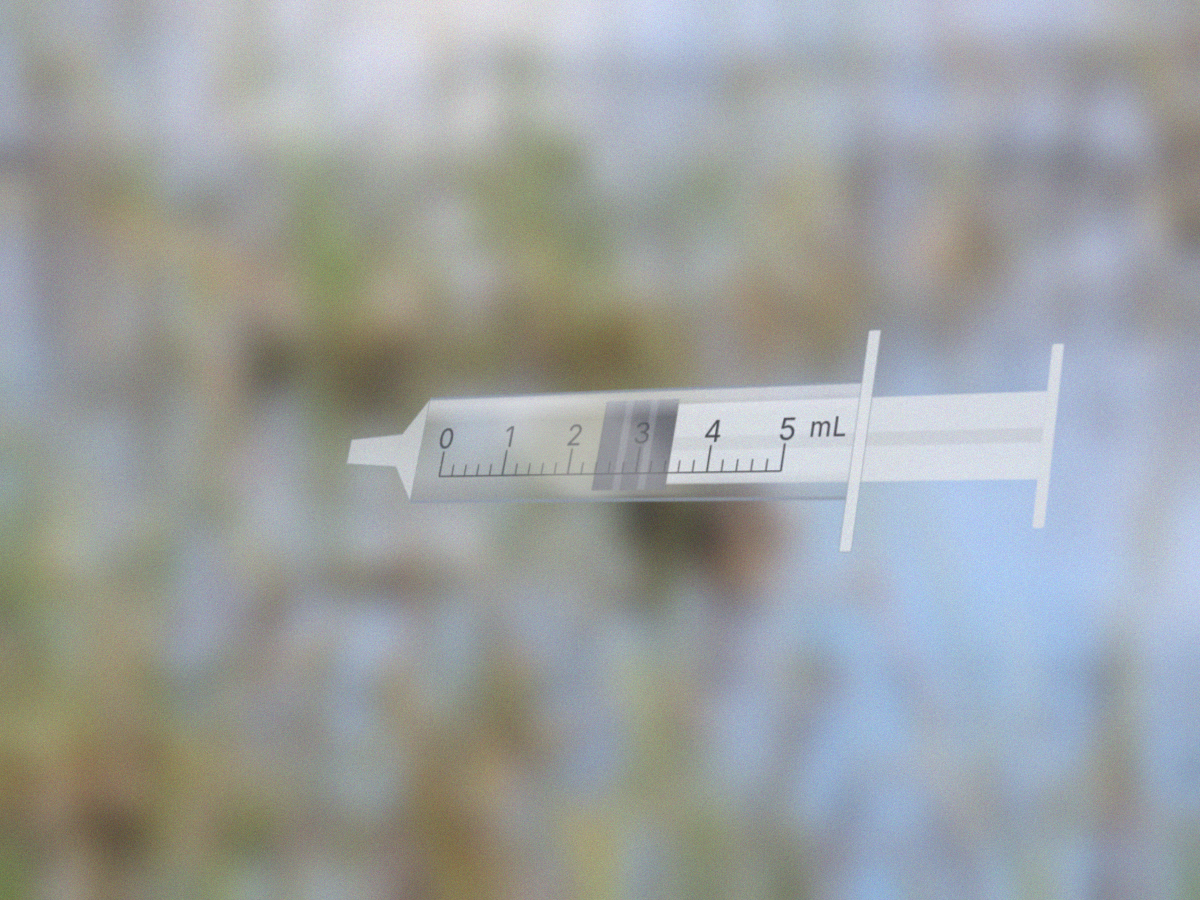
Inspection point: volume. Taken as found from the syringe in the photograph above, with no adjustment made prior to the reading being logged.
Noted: 2.4 mL
